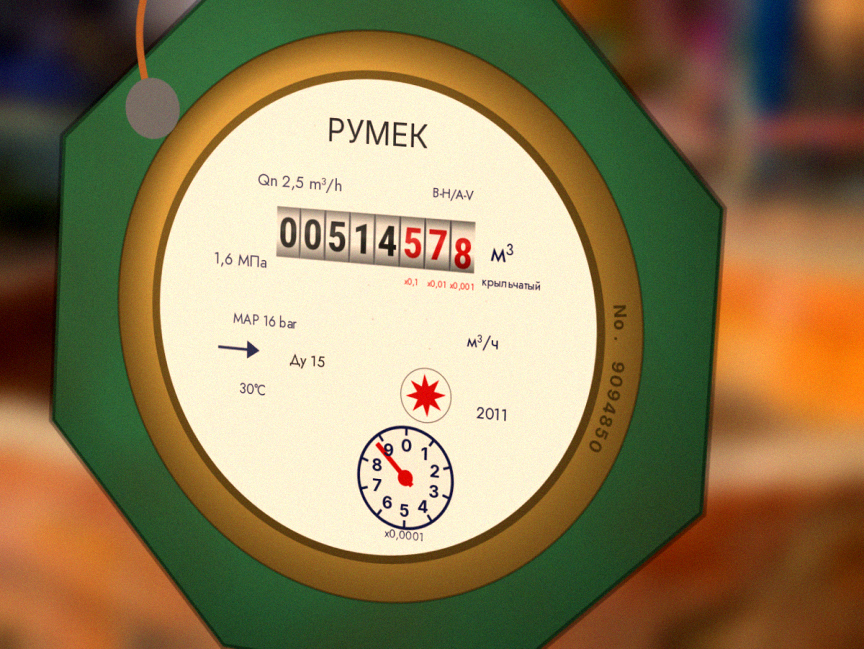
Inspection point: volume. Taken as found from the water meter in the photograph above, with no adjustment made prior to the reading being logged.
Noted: 514.5778 m³
